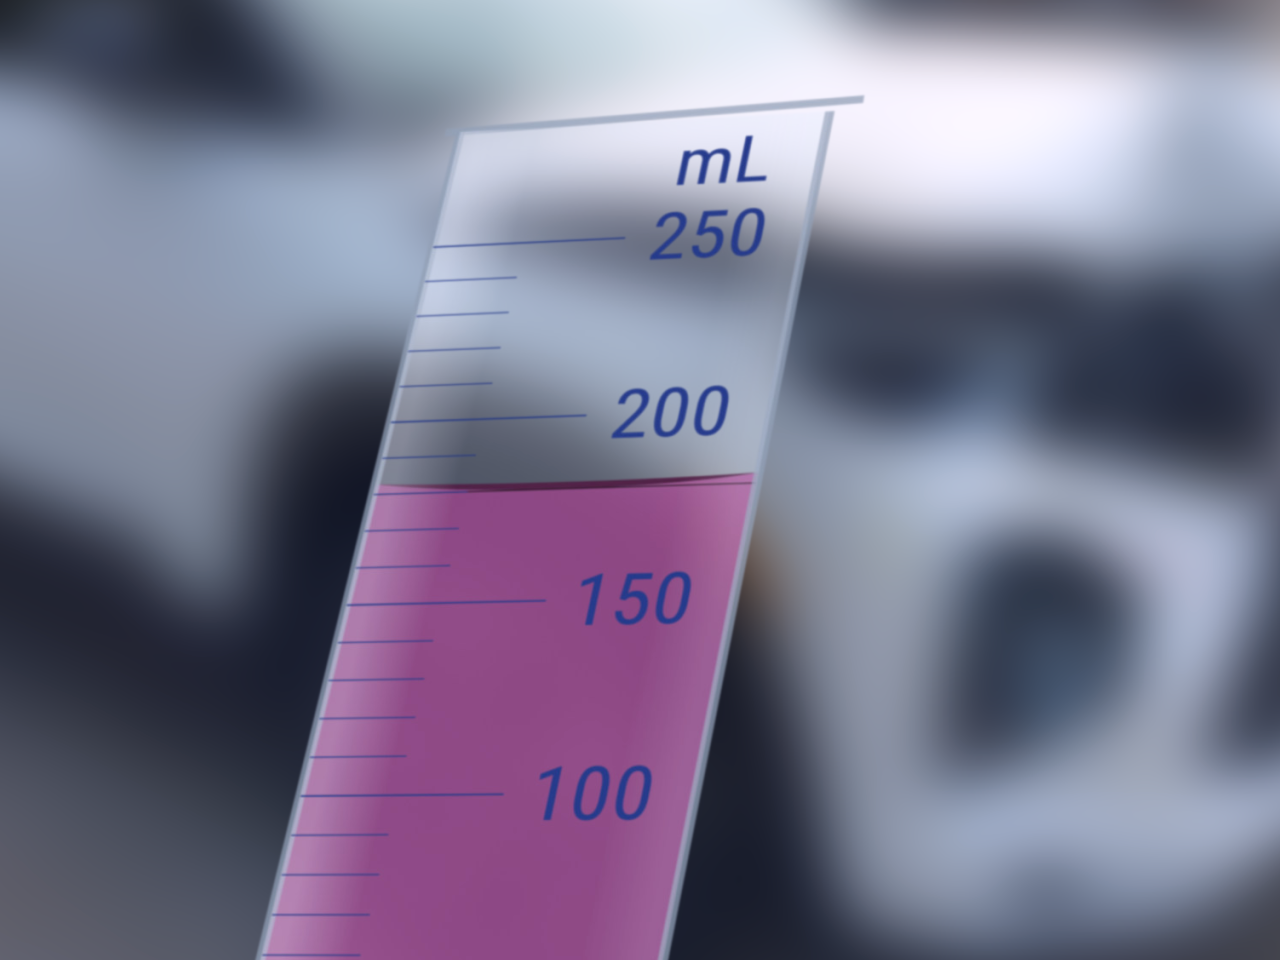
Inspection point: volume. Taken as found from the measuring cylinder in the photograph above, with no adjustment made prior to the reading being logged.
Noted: 180 mL
